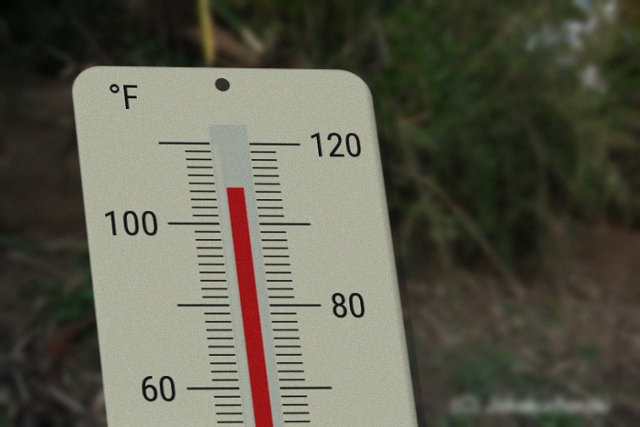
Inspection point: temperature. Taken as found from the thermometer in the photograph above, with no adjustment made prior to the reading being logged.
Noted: 109 °F
